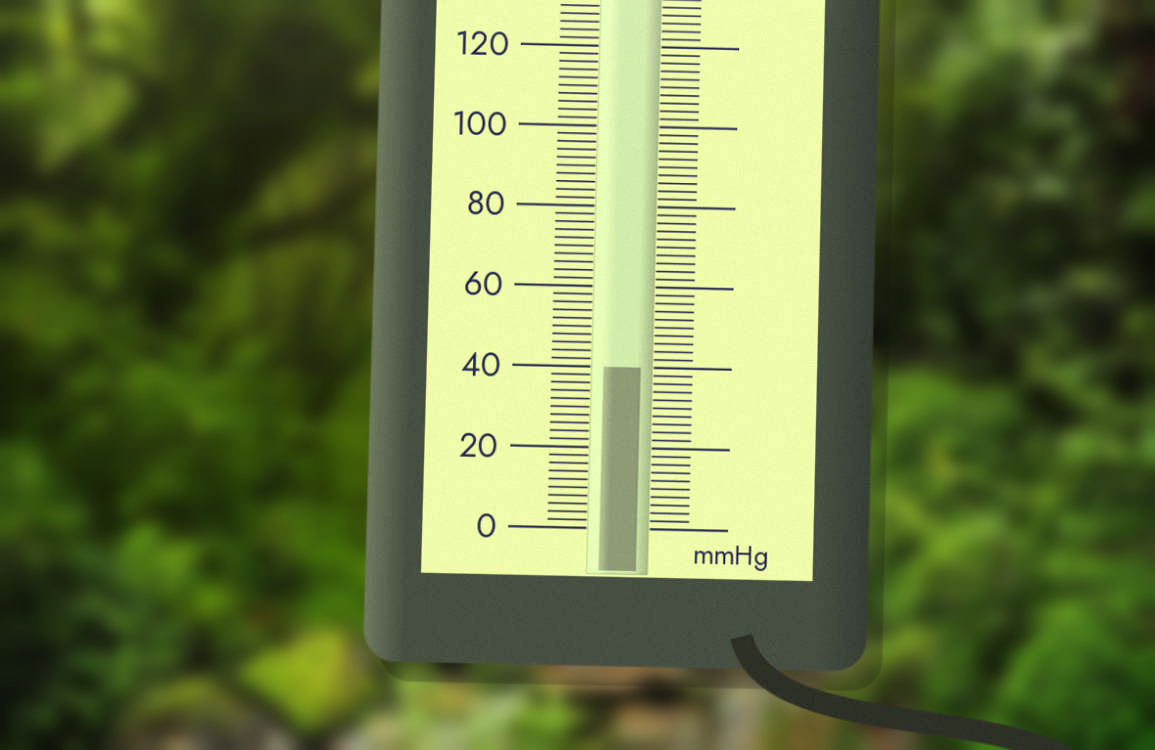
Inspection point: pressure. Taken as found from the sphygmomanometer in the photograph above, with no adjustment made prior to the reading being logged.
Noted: 40 mmHg
